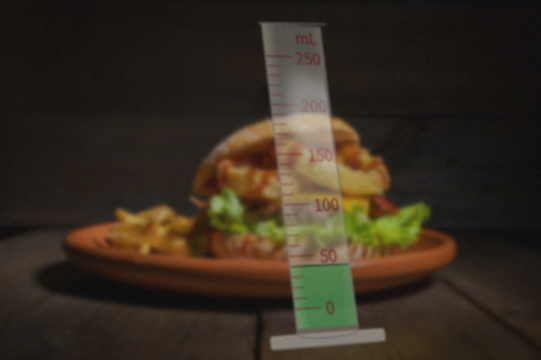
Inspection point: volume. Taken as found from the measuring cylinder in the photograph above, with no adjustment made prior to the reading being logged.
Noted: 40 mL
